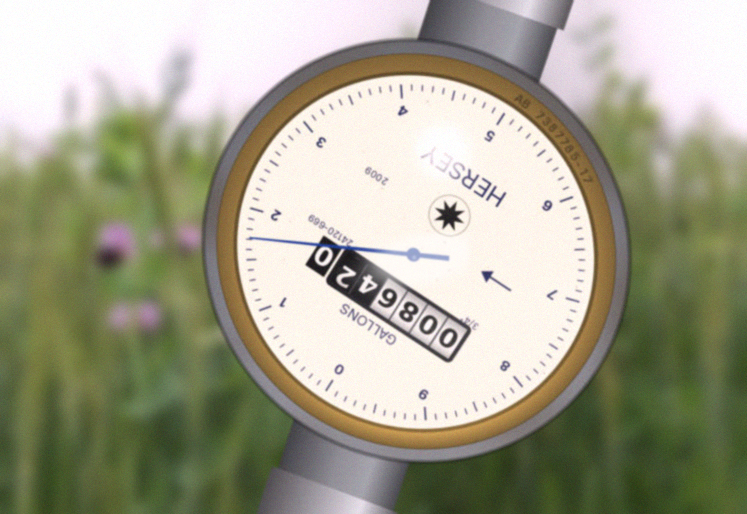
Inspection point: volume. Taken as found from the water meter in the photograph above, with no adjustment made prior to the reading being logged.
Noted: 86421.7 gal
